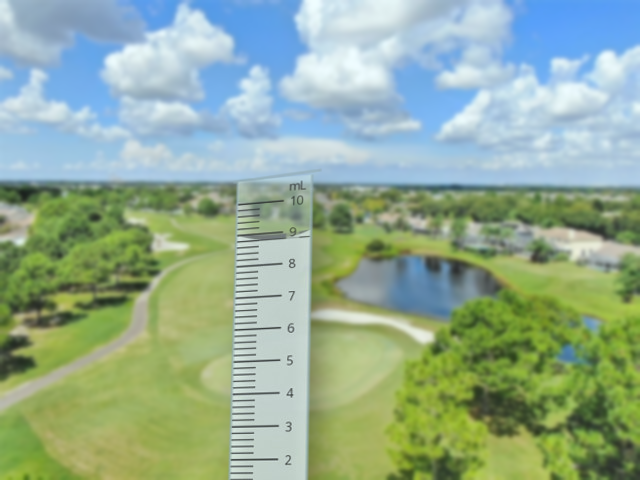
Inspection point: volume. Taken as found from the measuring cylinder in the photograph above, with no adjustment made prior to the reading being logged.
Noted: 8.8 mL
